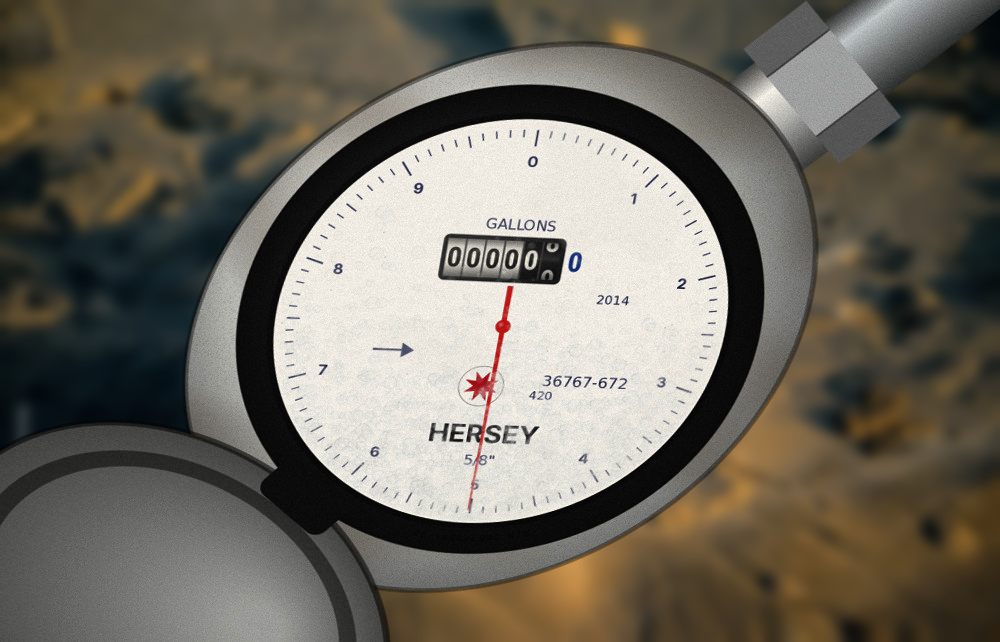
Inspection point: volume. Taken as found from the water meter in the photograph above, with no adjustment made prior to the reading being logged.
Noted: 85.0 gal
